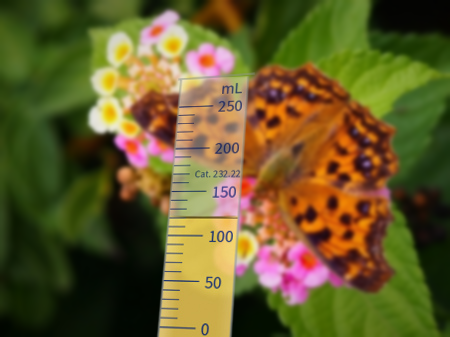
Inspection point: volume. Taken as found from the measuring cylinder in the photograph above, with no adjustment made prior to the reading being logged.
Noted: 120 mL
